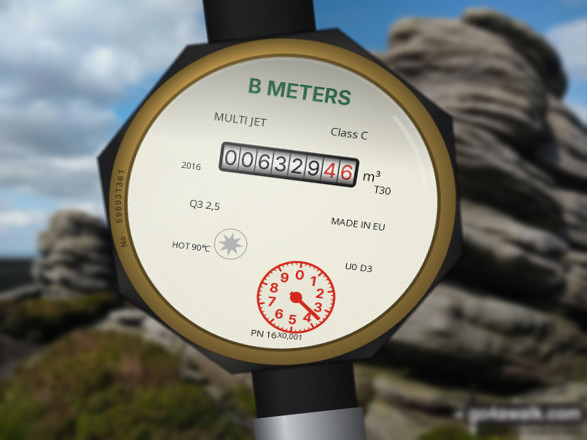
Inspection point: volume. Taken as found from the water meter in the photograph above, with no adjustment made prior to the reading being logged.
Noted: 6329.463 m³
